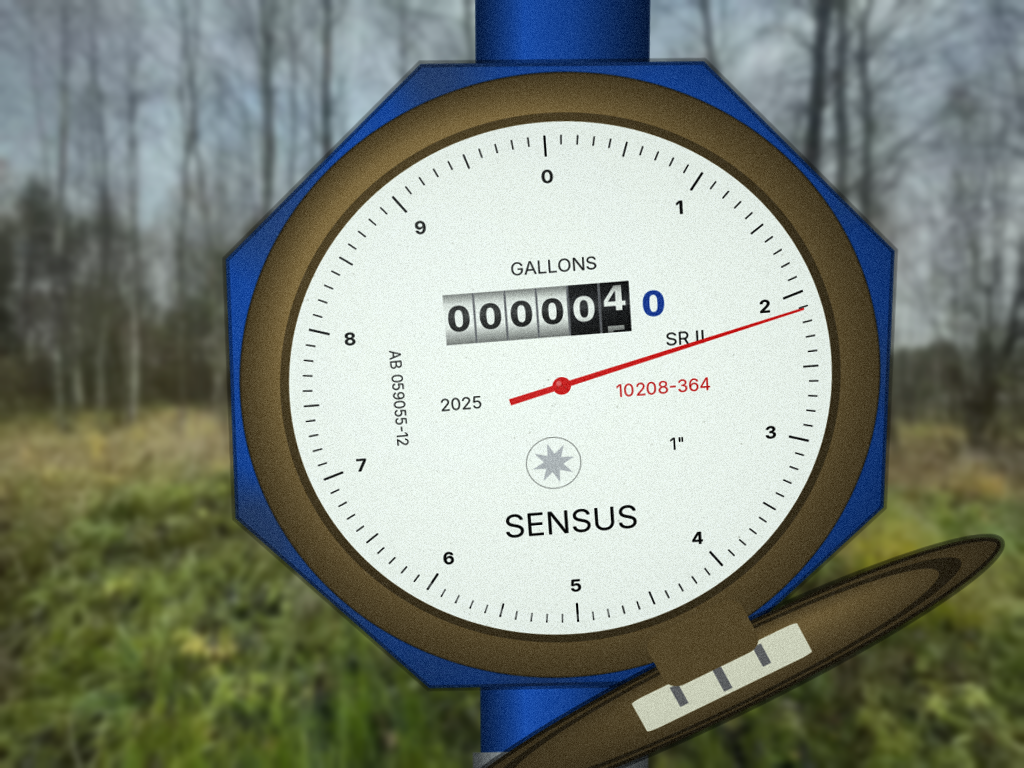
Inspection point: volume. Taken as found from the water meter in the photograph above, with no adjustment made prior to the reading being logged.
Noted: 42.1 gal
